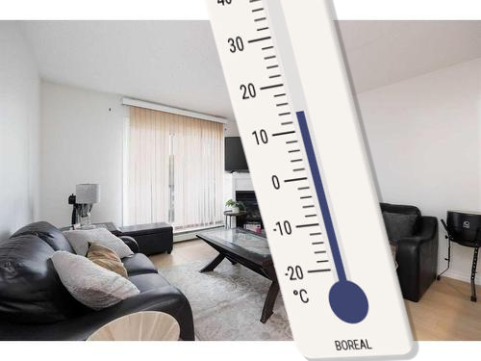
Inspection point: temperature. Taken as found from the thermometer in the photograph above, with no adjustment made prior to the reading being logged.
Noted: 14 °C
